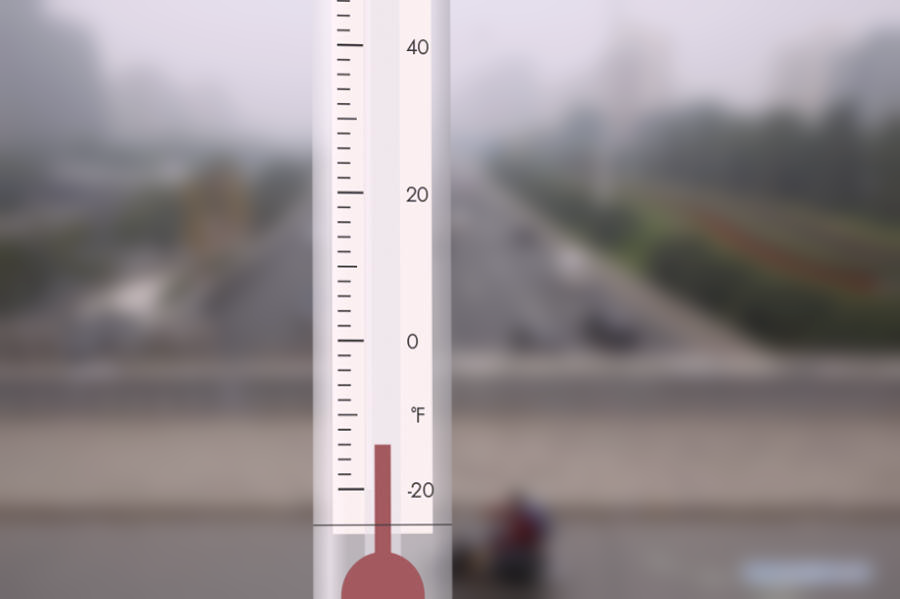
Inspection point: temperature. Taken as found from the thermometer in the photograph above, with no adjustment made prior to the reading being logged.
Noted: -14 °F
